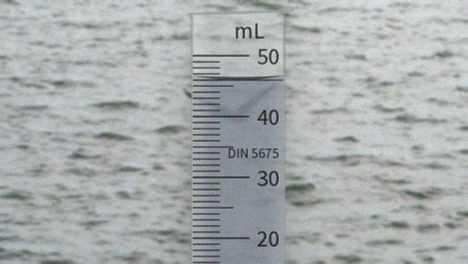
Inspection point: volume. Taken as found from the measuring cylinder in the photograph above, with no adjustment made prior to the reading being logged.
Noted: 46 mL
